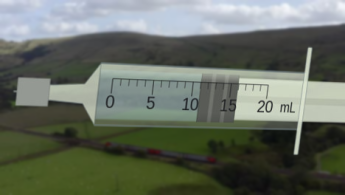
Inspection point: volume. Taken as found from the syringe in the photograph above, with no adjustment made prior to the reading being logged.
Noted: 11 mL
